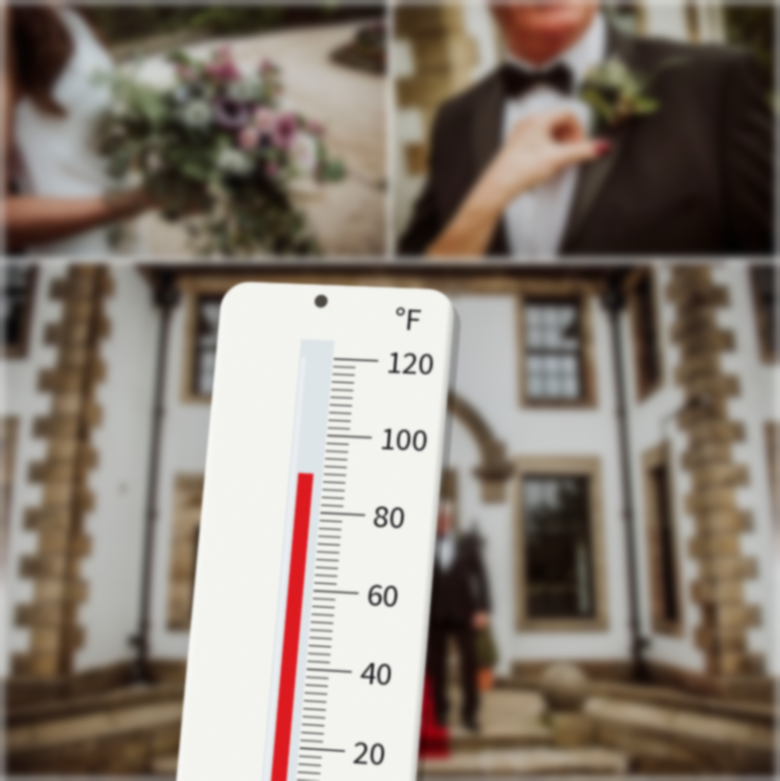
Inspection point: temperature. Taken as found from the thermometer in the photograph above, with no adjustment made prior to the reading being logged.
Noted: 90 °F
